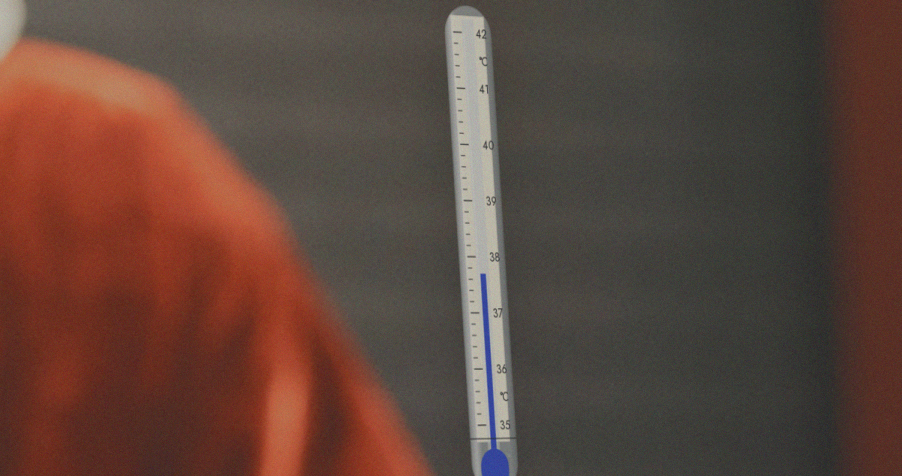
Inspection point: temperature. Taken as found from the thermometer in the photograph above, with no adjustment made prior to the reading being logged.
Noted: 37.7 °C
